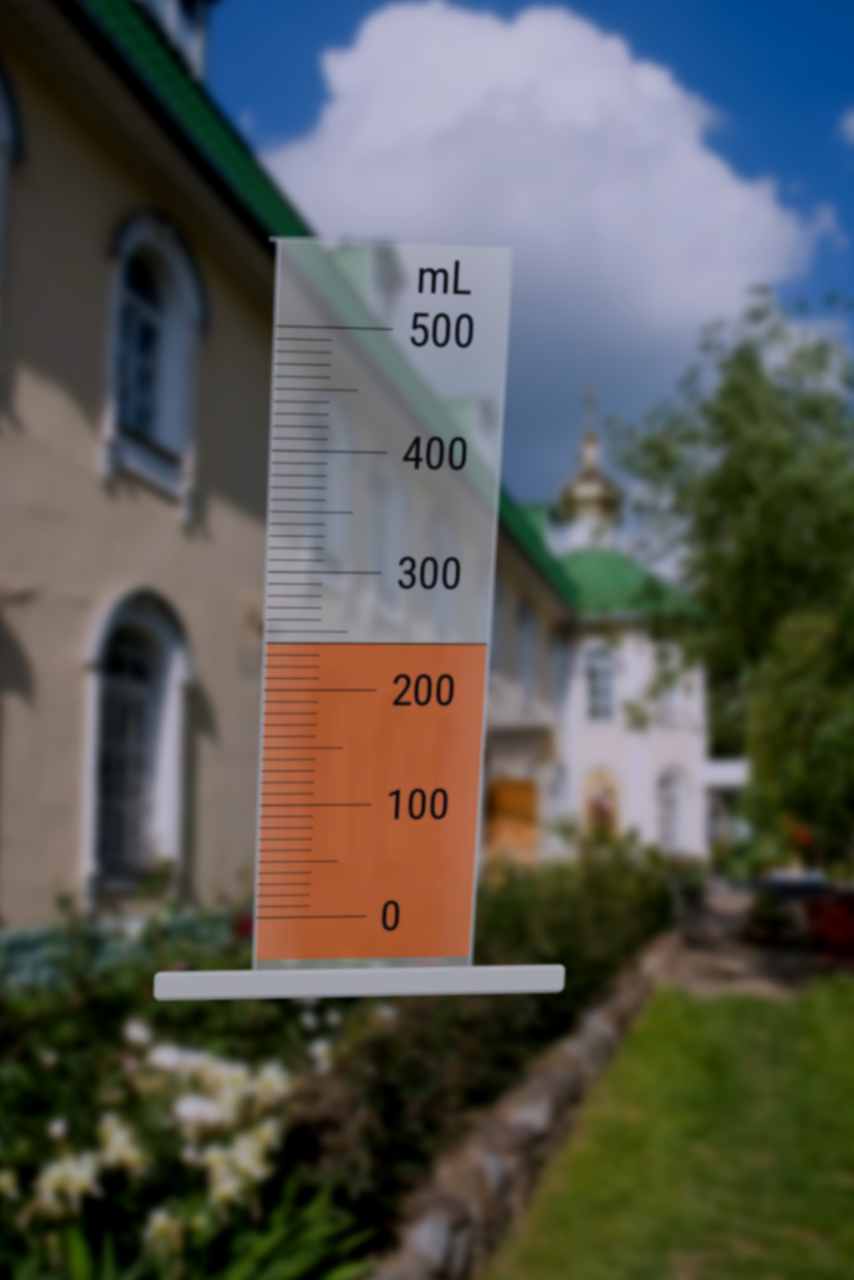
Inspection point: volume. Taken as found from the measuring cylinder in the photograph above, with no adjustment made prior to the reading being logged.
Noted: 240 mL
